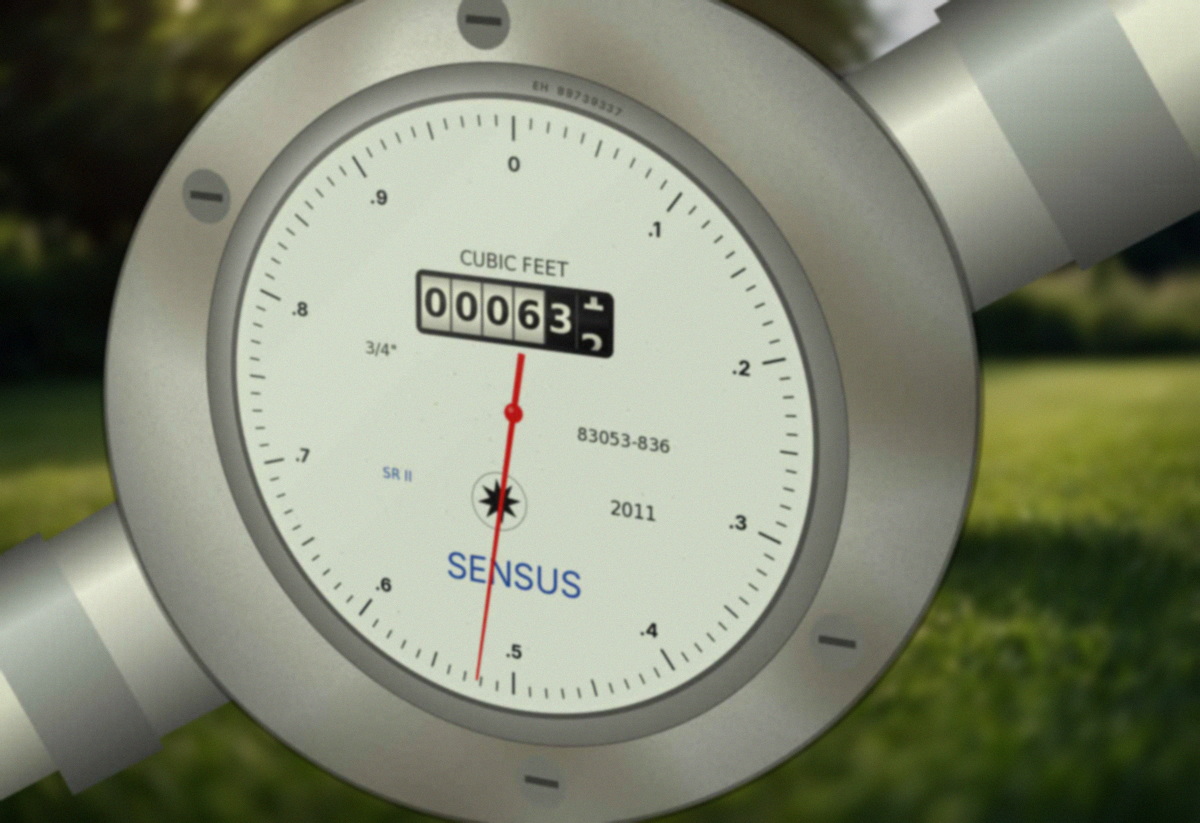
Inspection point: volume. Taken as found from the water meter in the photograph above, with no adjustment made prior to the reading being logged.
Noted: 631.52 ft³
